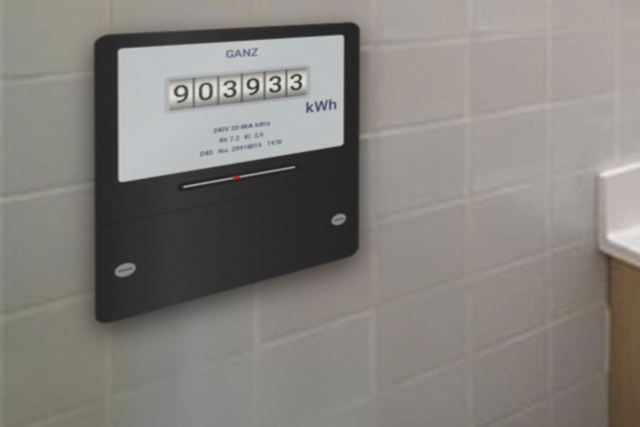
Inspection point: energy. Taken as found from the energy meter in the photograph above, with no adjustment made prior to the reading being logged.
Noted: 903933 kWh
